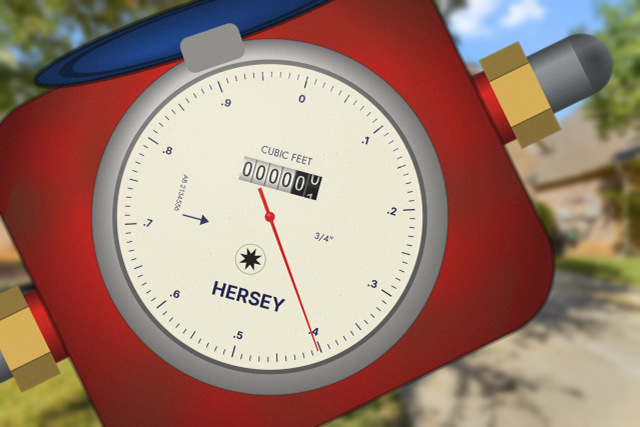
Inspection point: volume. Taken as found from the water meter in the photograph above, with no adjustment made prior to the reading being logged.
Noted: 0.40 ft³
